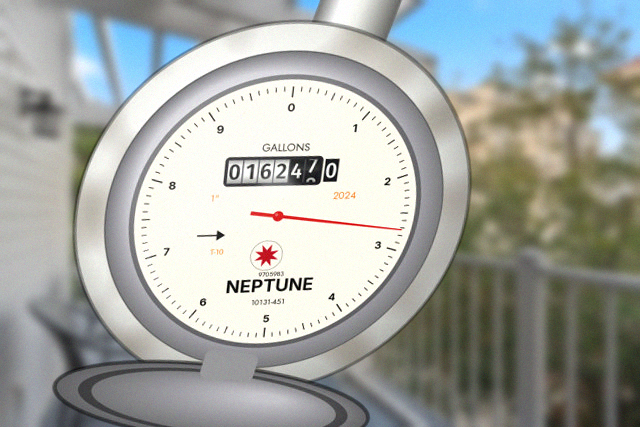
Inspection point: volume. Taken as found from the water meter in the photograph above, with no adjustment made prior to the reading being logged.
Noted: 162472.7 gal
